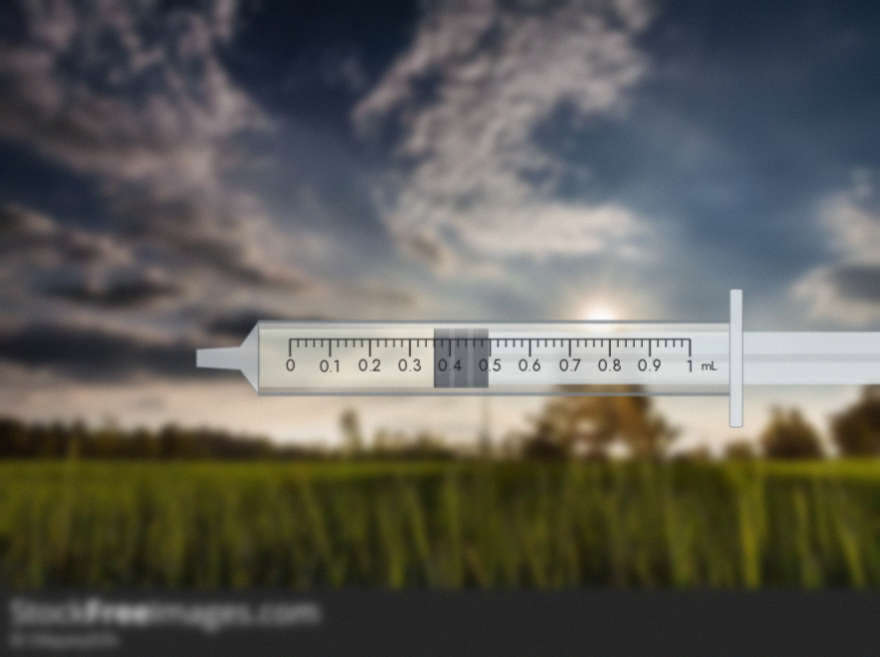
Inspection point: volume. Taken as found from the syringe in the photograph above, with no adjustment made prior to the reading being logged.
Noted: 0.36 mL
